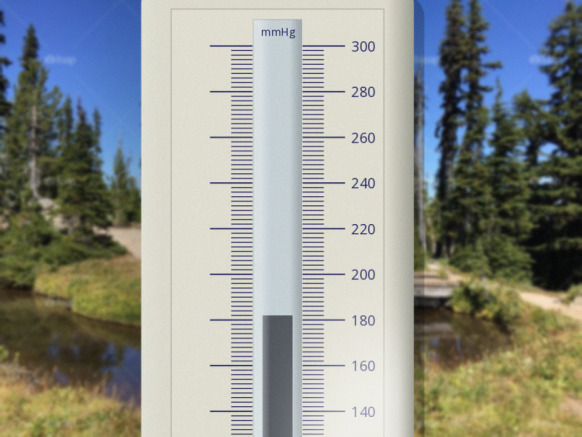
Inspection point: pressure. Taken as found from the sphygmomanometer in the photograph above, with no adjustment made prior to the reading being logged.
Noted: 182 mmHg
